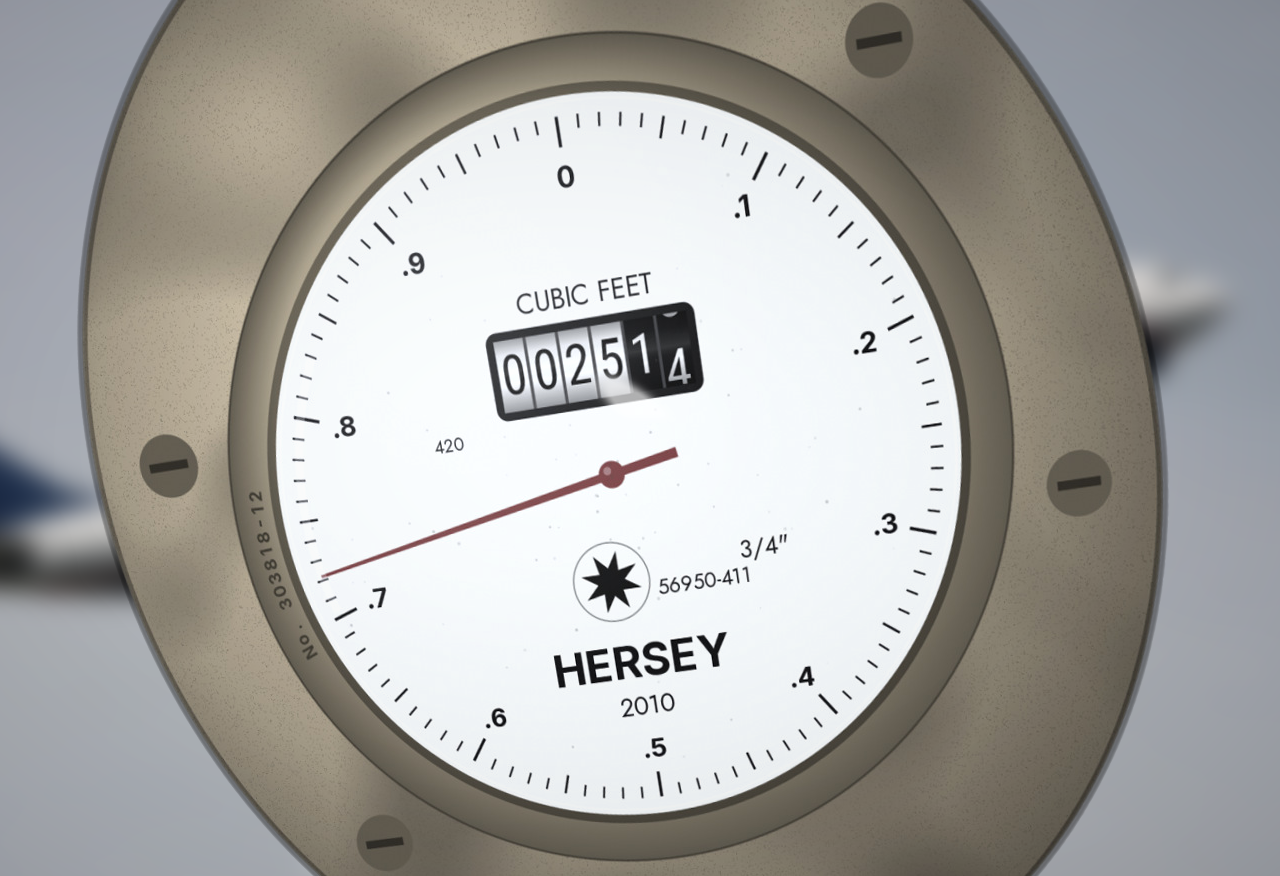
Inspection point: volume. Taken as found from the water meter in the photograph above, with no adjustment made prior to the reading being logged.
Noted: 2513.72 ft³
